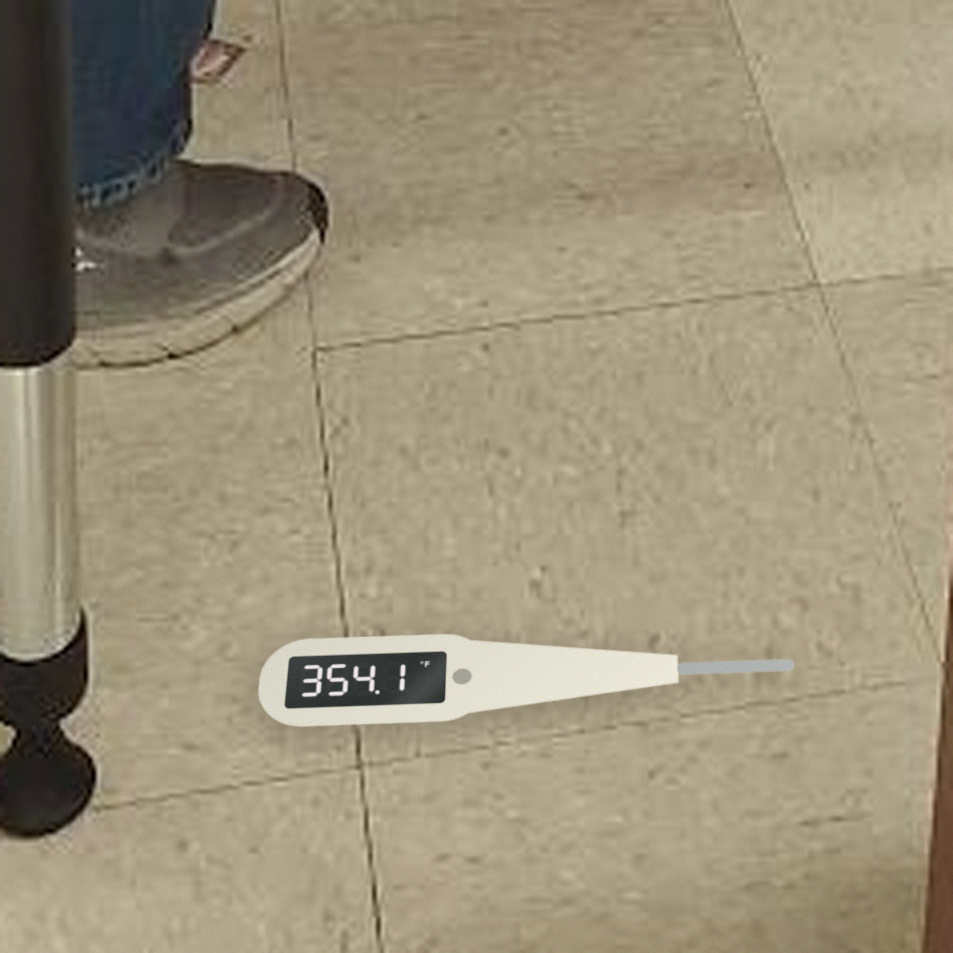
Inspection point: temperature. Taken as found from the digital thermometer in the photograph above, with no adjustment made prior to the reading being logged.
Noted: 354.1 °F
